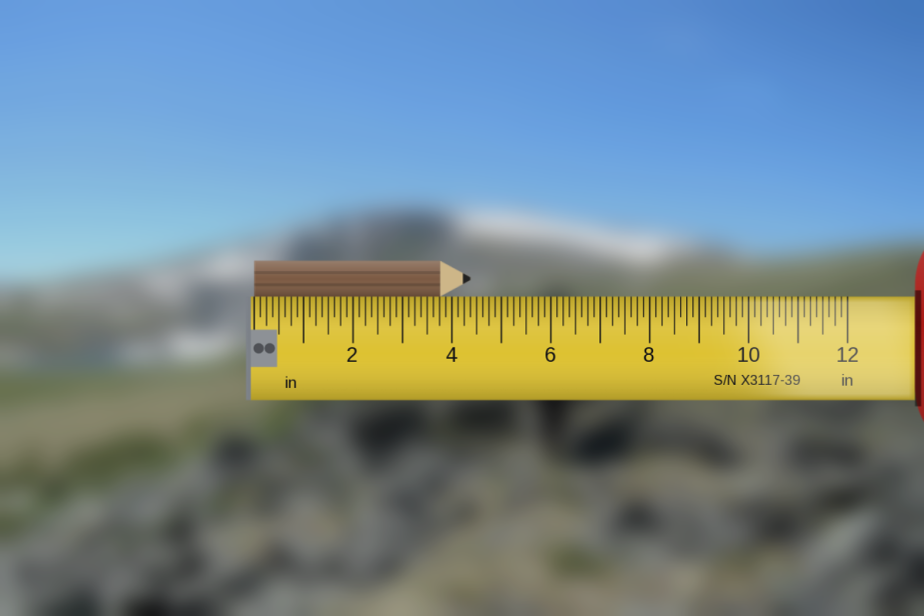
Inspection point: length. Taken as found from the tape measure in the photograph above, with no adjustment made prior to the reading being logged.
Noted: 4.375 in
